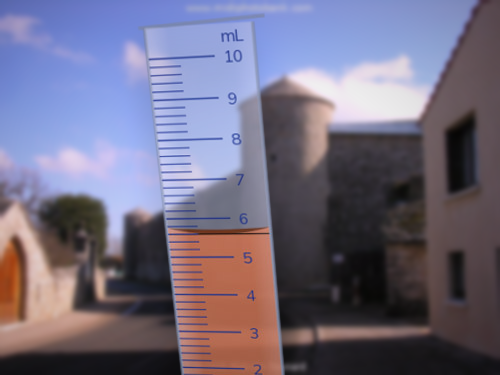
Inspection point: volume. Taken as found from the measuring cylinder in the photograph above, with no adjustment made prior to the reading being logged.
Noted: 5.6 mL
